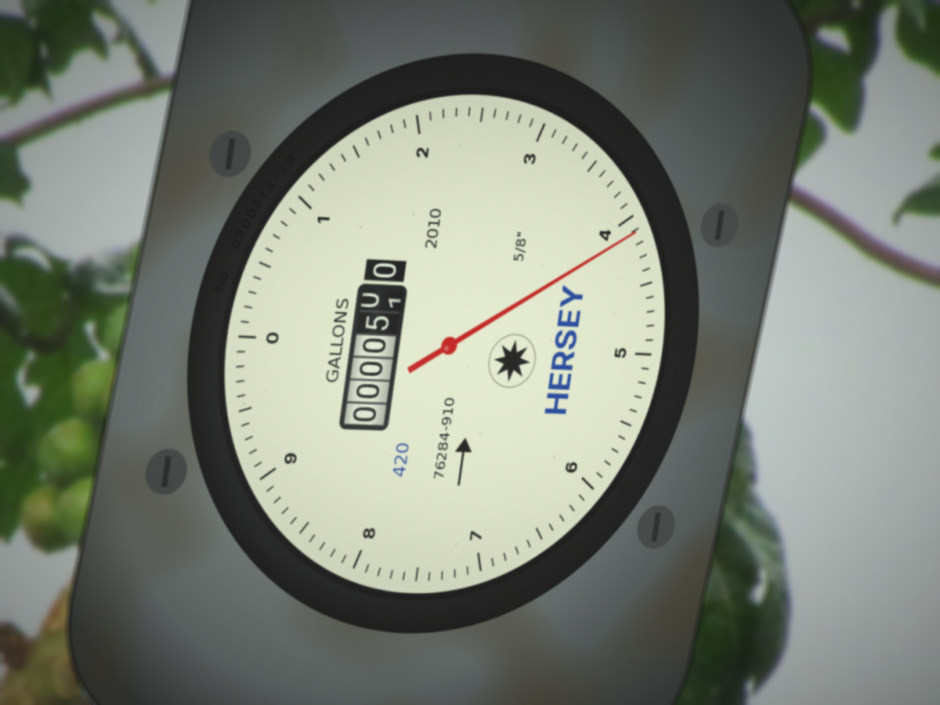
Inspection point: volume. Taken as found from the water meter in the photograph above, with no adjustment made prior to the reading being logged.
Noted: 504.1 gal
